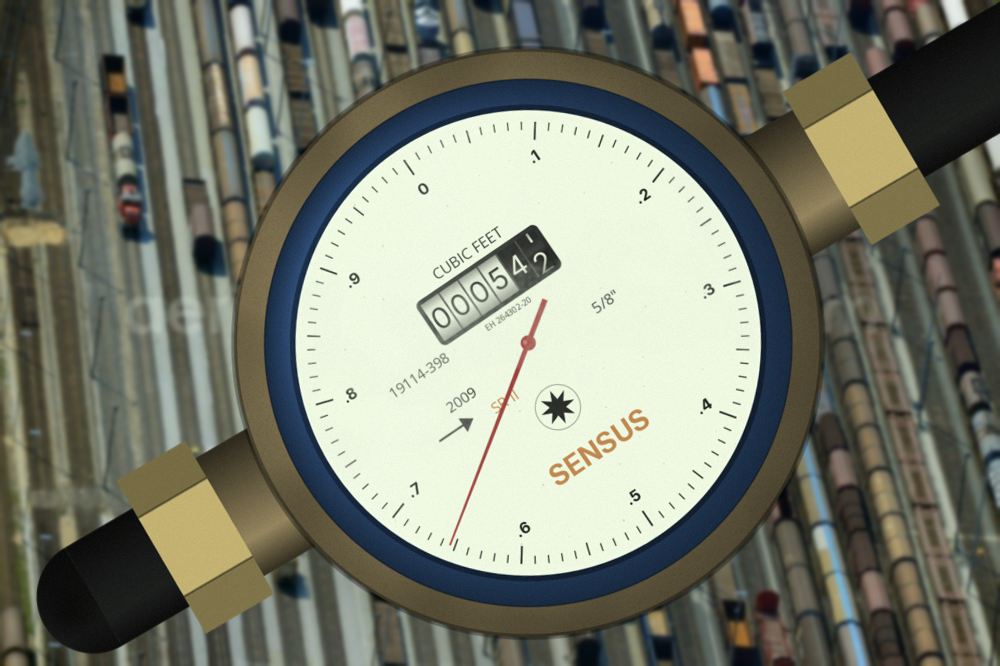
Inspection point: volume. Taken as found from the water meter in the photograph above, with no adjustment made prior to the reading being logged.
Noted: 541.65 ft³
